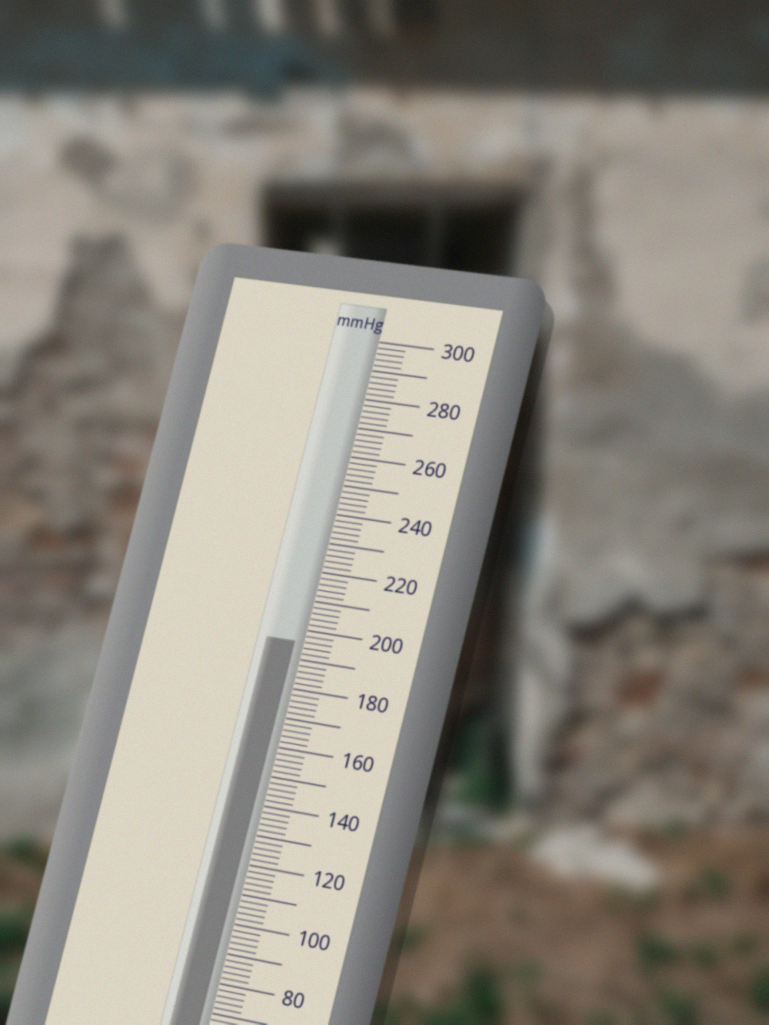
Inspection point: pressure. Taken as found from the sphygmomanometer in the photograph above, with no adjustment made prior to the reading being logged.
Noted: 196 mmHg
